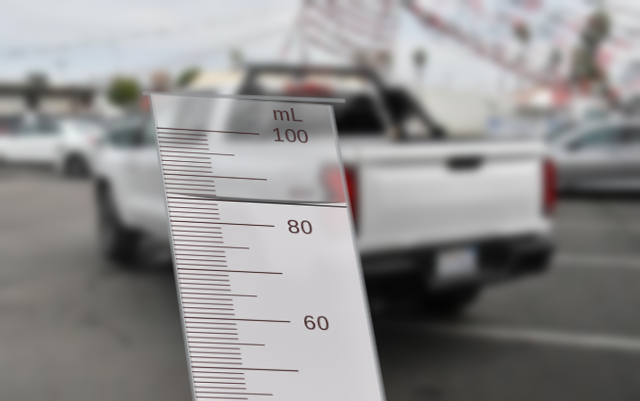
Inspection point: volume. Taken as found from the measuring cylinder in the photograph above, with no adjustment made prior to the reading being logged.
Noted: 85 mL
